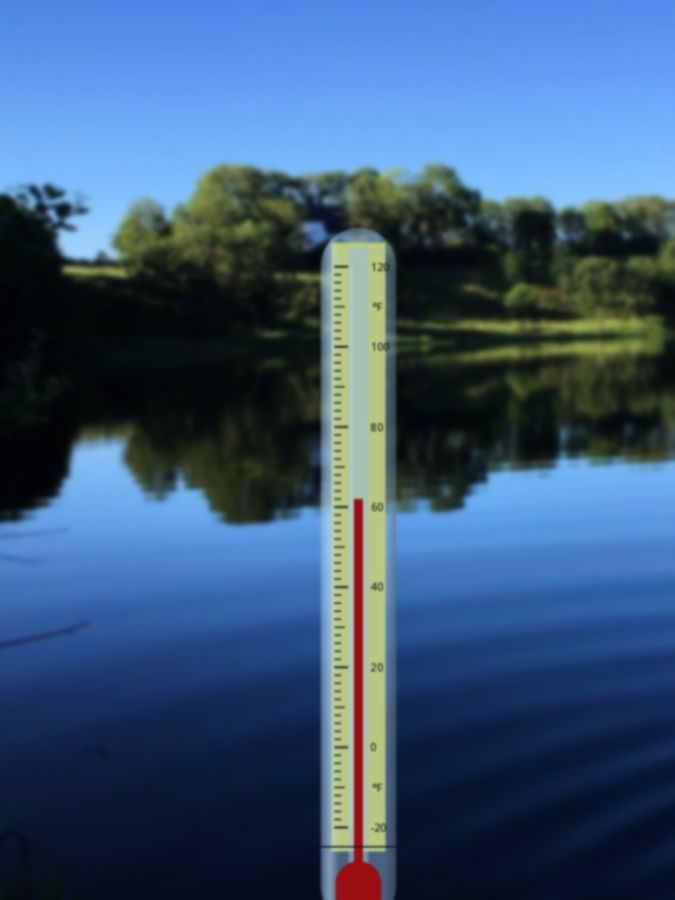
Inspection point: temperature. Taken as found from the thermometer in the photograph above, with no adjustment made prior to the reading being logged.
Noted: 62 °F
